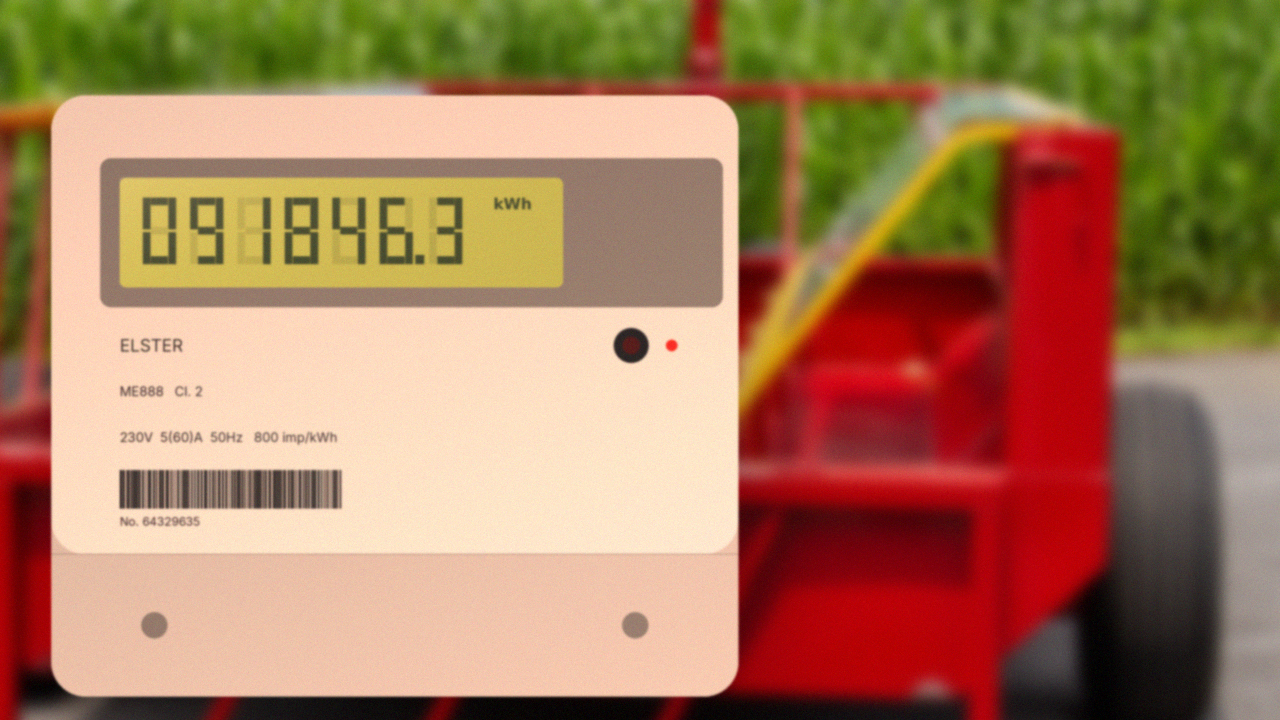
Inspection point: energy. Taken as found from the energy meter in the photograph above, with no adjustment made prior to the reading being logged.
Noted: 91846.3 kWh
